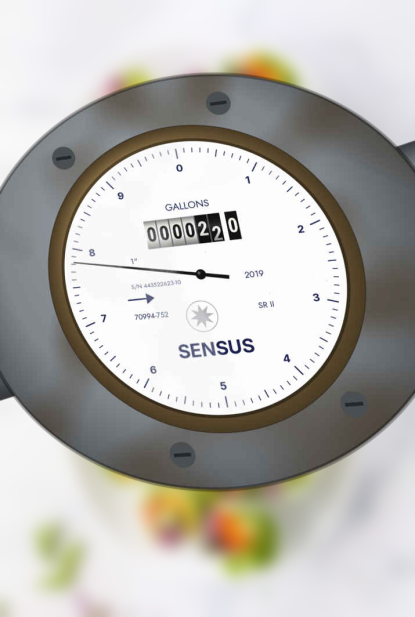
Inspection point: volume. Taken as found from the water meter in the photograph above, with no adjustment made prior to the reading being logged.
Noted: 217.8 gal
